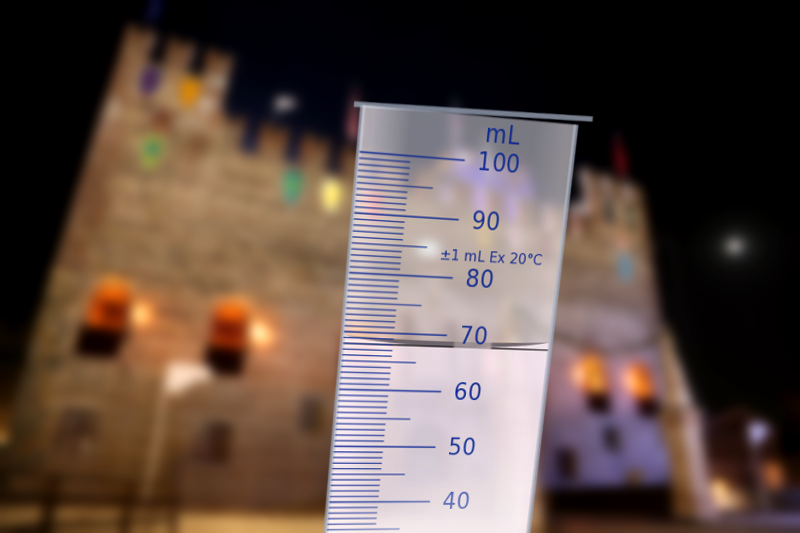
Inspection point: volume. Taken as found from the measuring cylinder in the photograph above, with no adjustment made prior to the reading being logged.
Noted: 68 mL
